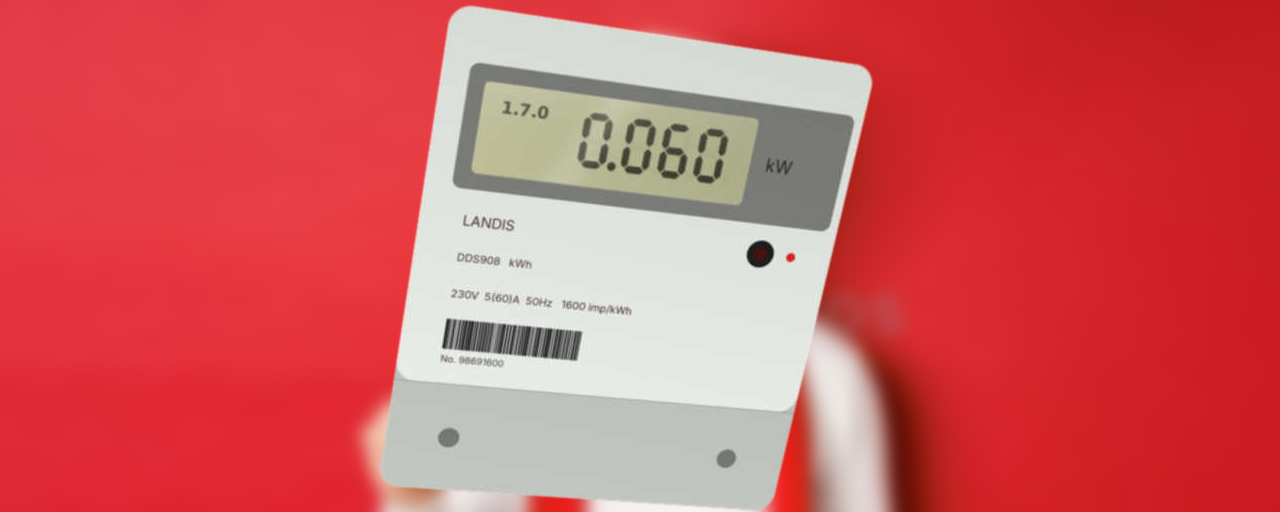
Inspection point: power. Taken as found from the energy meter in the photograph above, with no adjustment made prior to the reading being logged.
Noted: 0.060 kW
